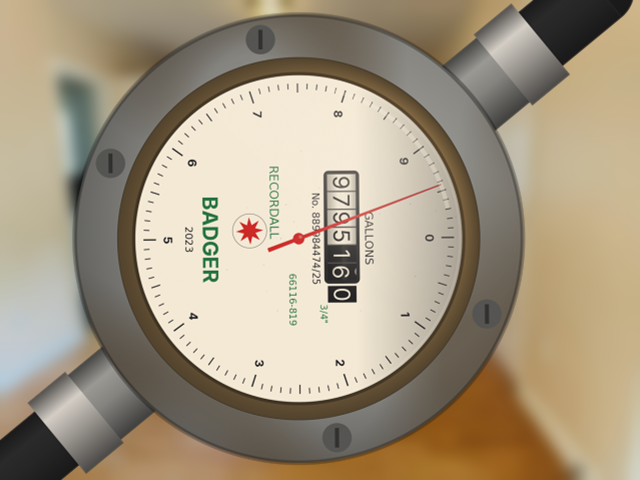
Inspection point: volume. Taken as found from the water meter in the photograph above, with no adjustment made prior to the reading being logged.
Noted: 9795159.4 gal
